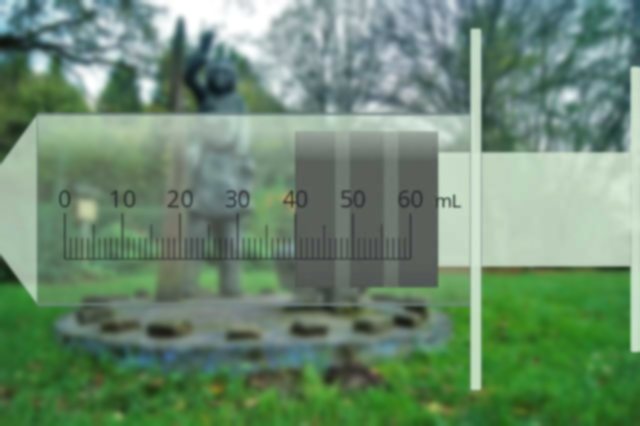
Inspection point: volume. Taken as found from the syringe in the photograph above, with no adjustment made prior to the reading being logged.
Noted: 40 mL
